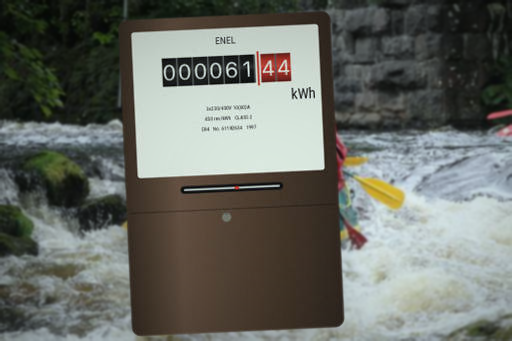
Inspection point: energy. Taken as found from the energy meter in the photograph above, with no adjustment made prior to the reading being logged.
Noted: 61.44 kWh
